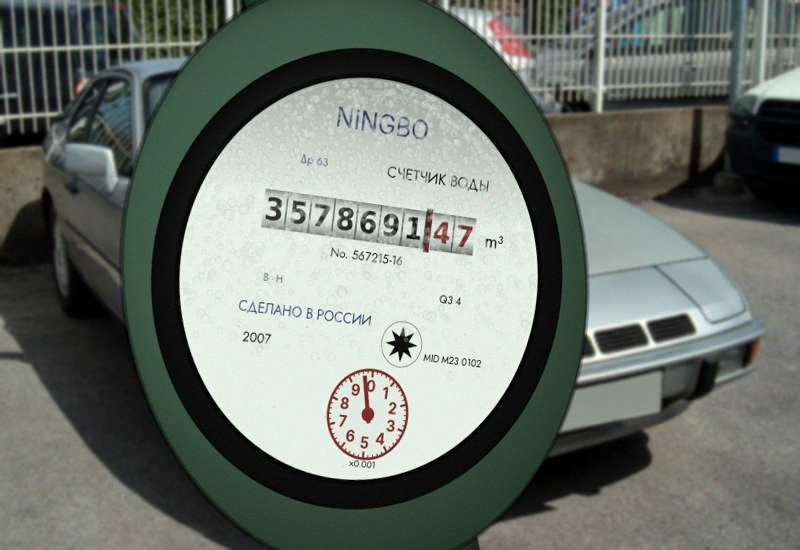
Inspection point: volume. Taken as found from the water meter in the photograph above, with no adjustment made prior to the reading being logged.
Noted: 3578691.469 m³
